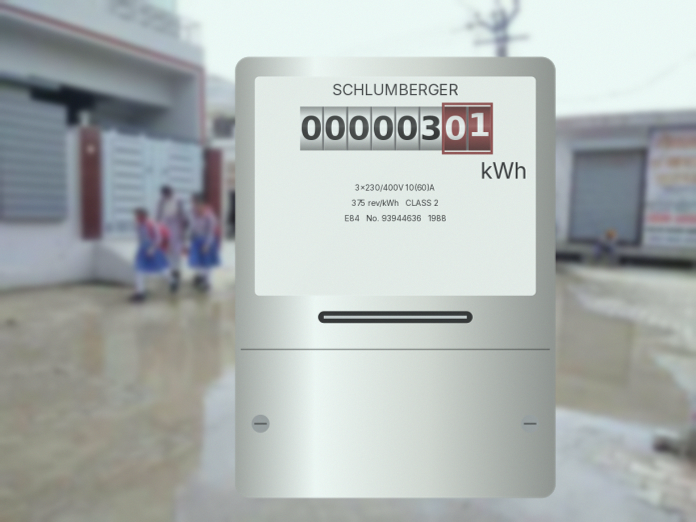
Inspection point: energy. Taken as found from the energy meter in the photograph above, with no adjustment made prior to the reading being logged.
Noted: 3.01 kWh
